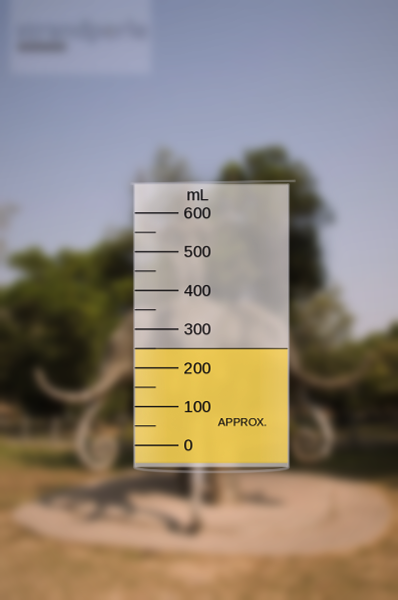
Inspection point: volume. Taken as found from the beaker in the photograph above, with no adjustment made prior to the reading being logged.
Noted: 250 mL
